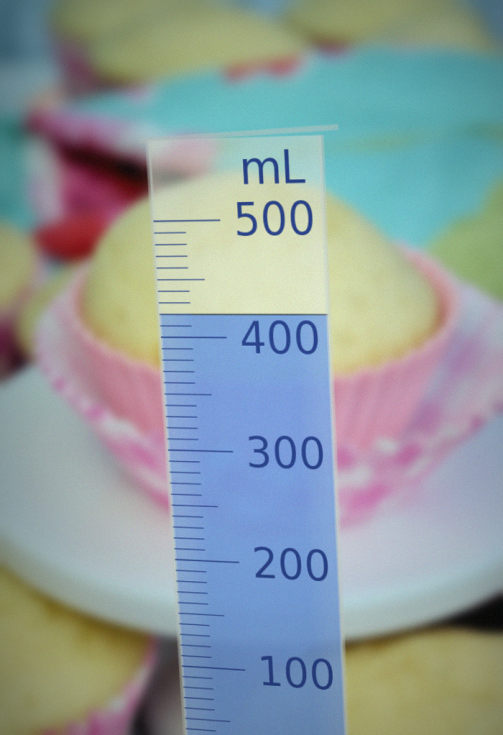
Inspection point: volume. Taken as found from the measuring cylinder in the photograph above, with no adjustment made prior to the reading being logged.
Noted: 420 mL
